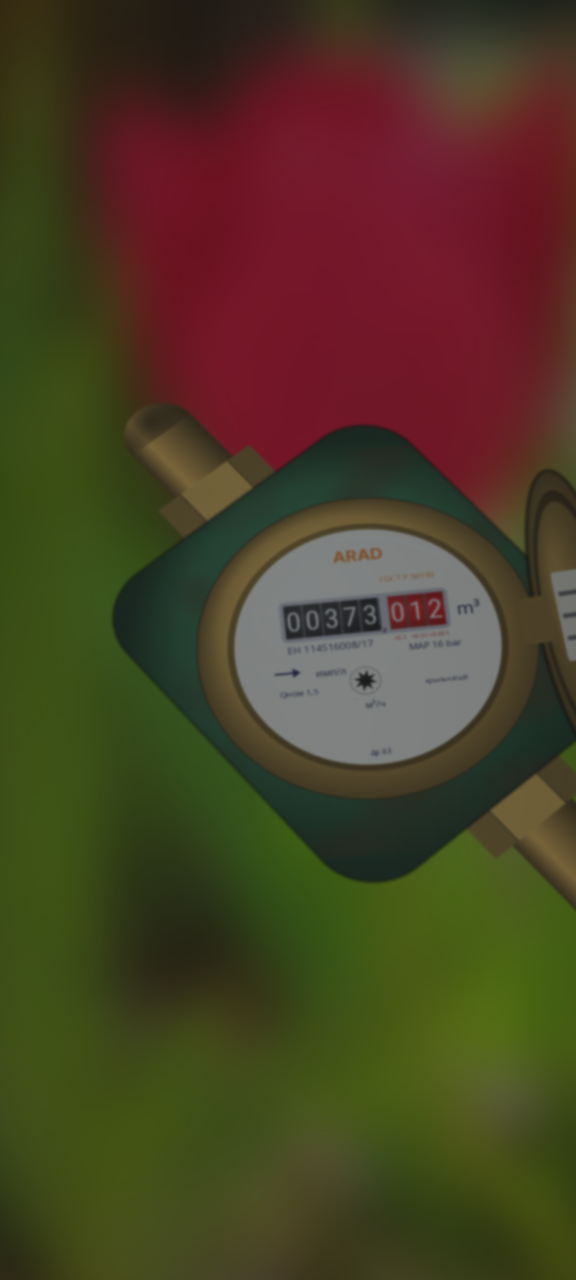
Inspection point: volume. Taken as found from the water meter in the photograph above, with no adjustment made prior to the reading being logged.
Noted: 373.012 m³
